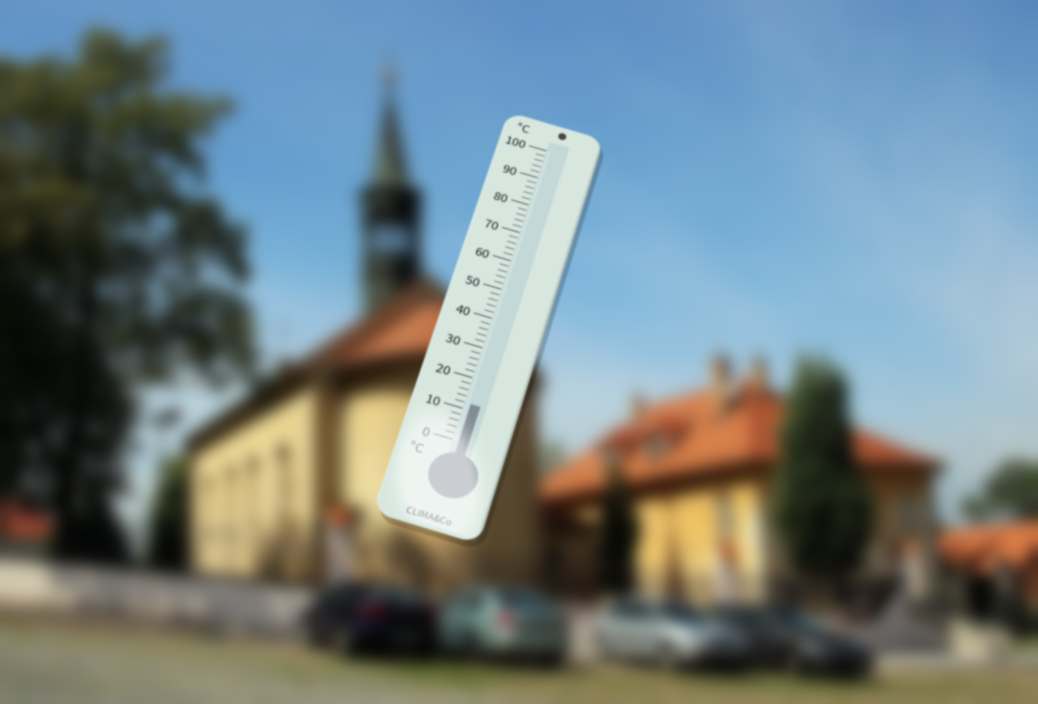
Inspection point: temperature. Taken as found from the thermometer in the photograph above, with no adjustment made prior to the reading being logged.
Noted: 12 °C
